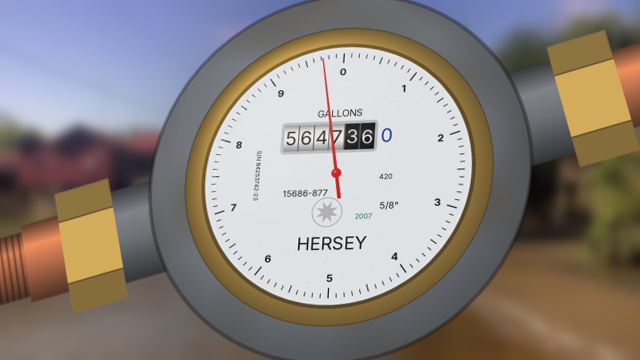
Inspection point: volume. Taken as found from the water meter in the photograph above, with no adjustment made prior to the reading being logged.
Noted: 5647359.7 gal
